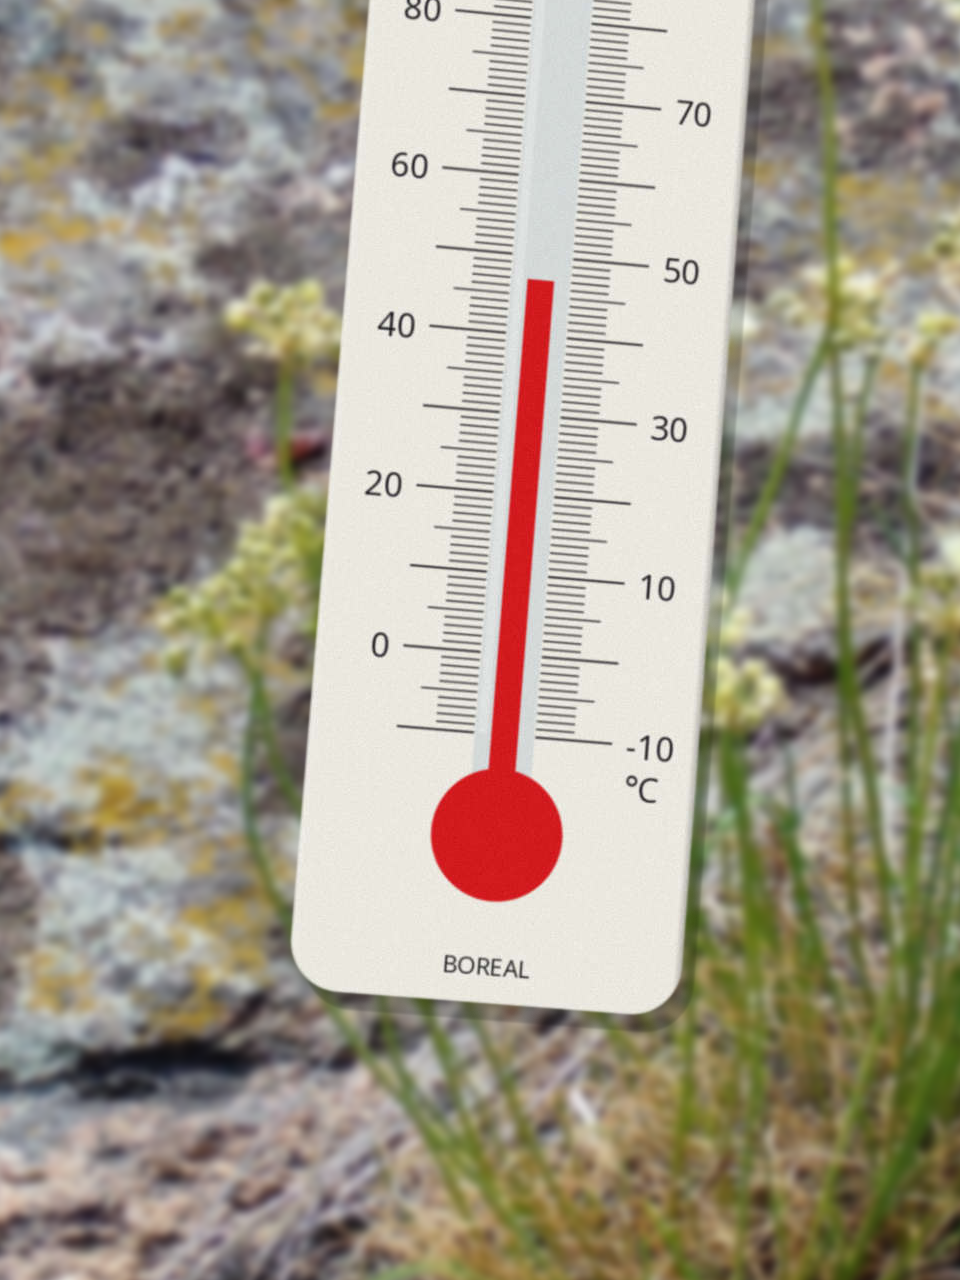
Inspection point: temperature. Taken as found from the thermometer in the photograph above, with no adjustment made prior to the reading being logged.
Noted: 47 °C
